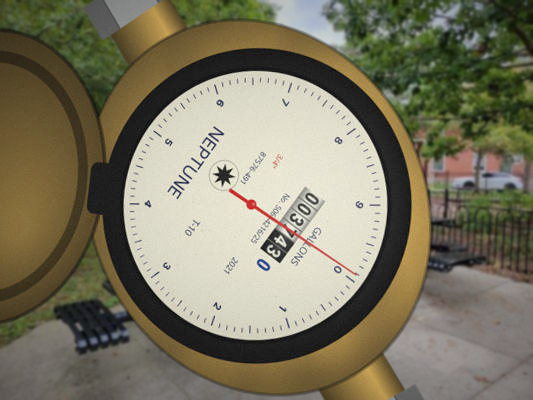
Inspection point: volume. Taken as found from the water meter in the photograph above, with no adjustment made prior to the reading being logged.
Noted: 37429.9 gal
